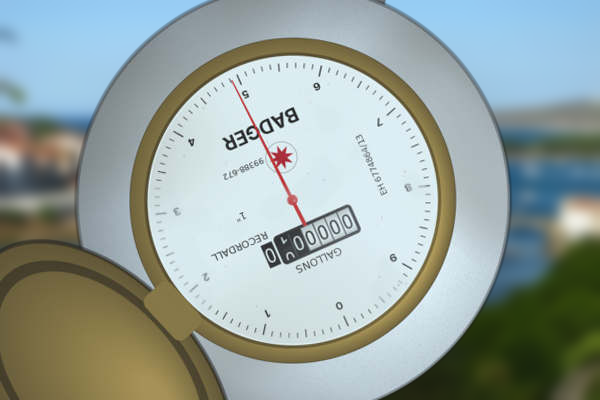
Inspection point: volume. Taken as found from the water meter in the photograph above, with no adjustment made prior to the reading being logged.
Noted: 4.9 gal
